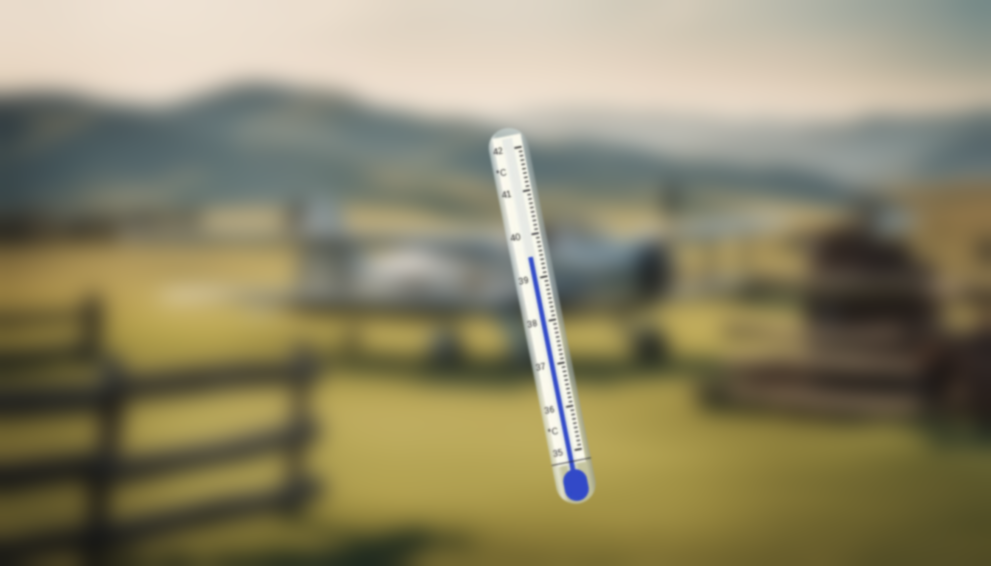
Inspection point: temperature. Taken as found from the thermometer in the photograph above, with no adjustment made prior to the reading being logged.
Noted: 39.5 °C
